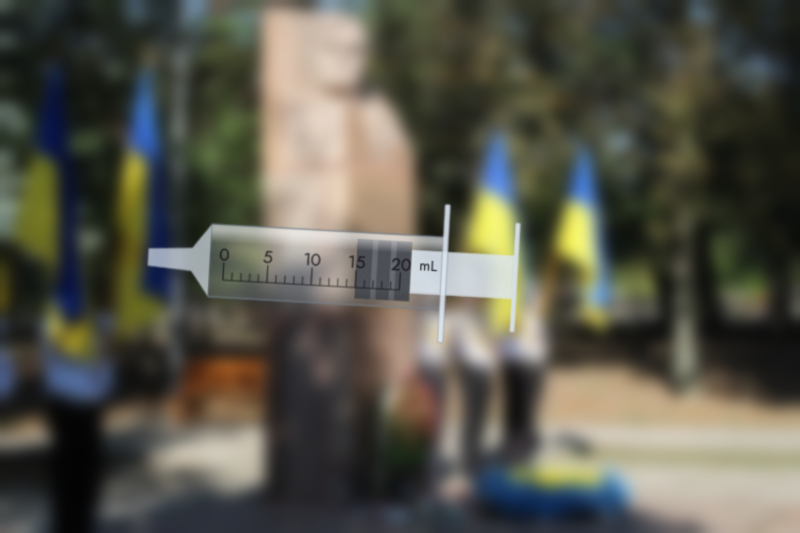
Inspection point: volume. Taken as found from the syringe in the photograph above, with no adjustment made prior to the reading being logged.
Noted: 15 mL
